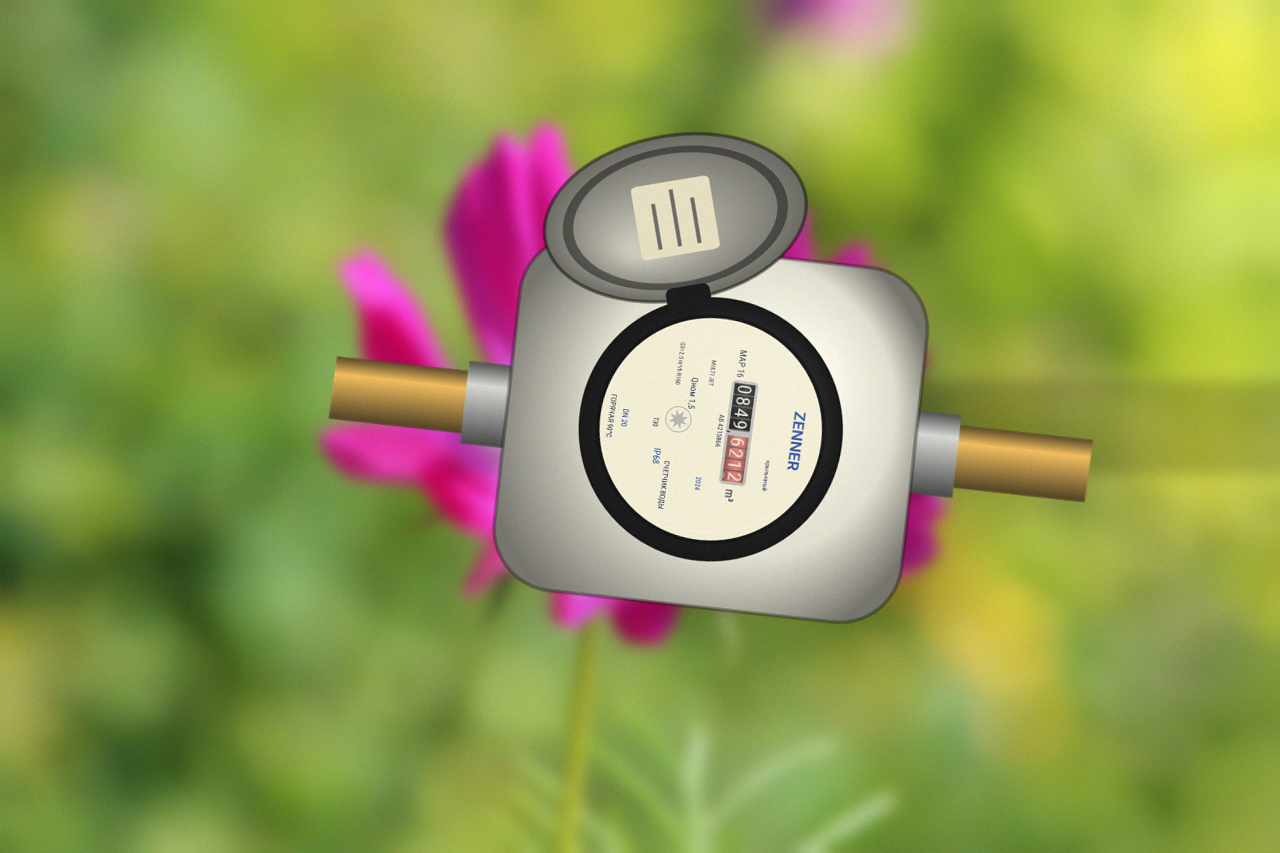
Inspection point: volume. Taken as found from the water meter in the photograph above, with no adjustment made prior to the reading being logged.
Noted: 849.6212 m³
